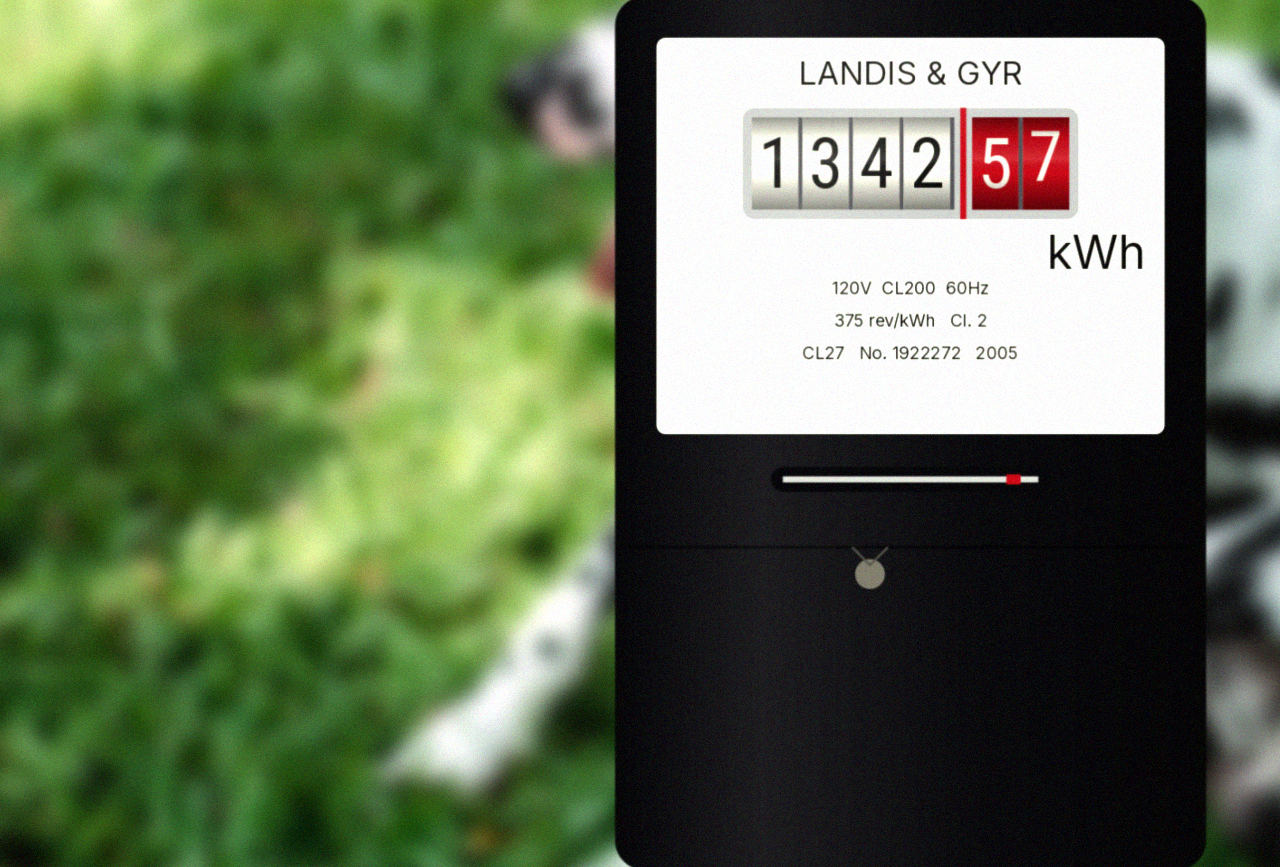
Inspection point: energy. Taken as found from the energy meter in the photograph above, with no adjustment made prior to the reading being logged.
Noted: 1342.57 kWh
